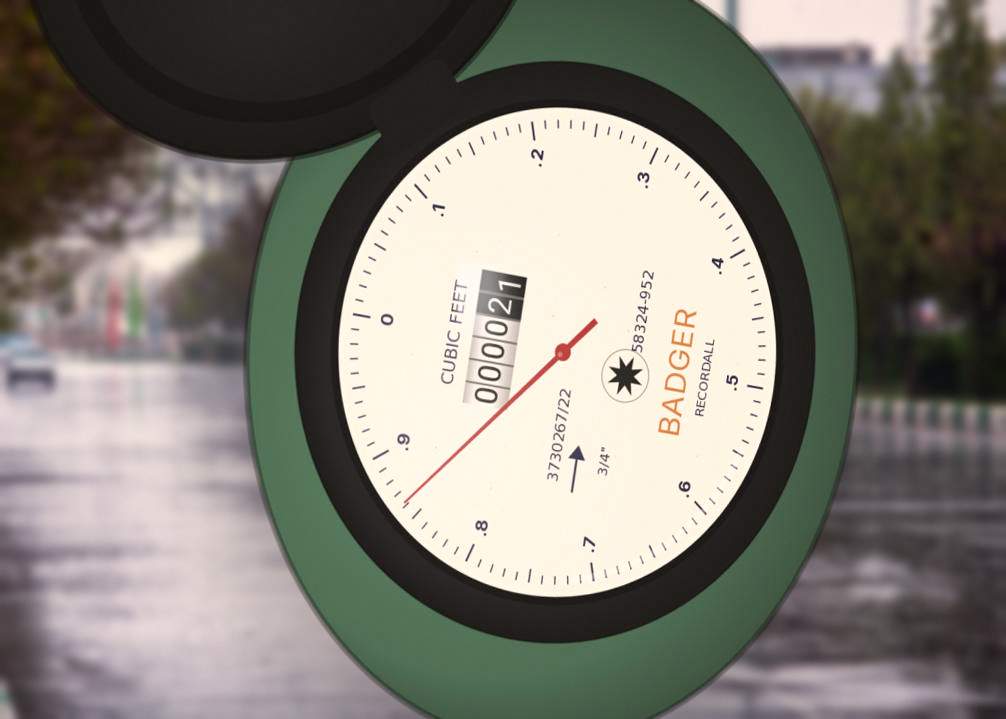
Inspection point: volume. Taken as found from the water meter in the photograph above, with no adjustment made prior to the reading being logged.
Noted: 20.86 ft³
